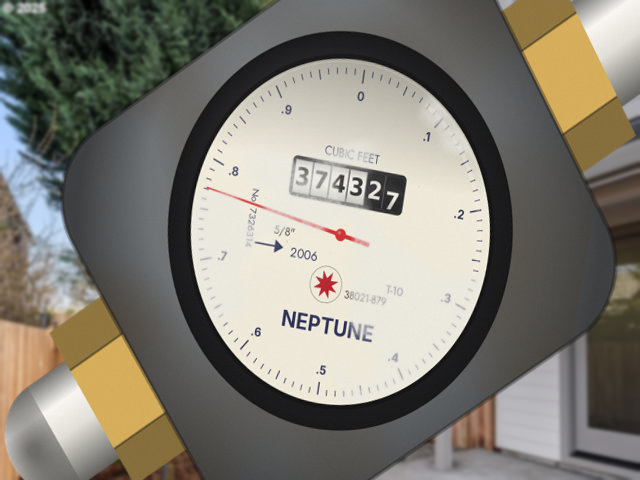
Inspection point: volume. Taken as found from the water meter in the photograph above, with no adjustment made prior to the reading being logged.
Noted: 374326.77 ft³
